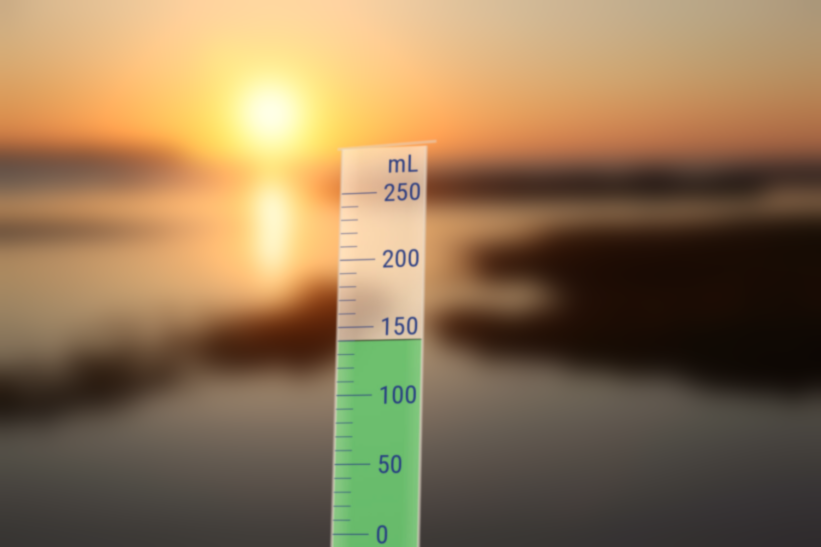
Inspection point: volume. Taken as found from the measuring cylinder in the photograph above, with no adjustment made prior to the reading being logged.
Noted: 140 mL
